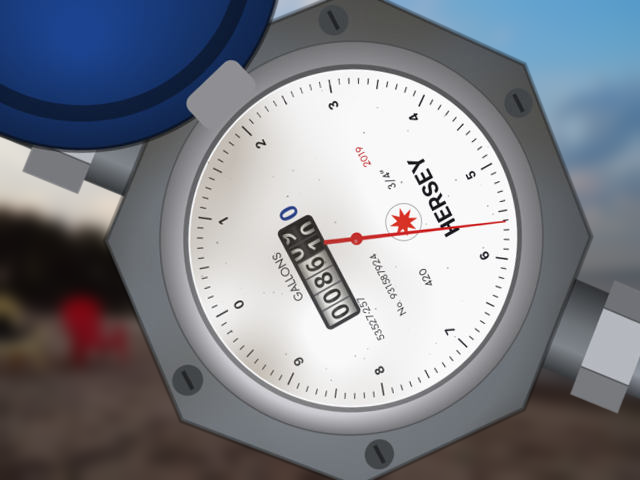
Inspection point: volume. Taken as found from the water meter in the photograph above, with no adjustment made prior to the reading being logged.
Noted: 86095.6 gal
